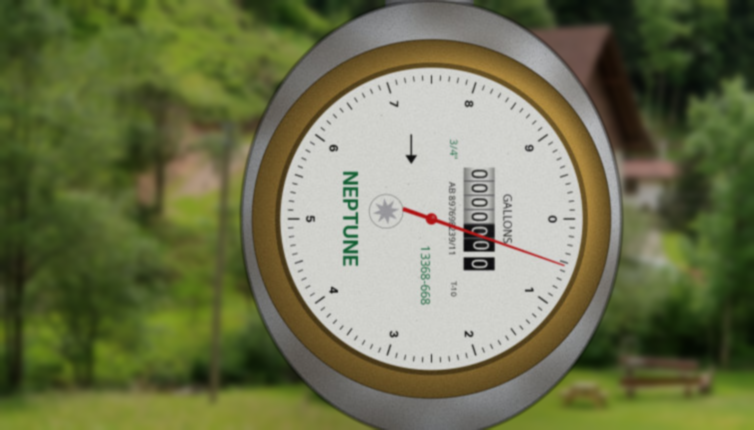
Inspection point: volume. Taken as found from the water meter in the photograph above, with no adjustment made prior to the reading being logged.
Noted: 0.5 gal
